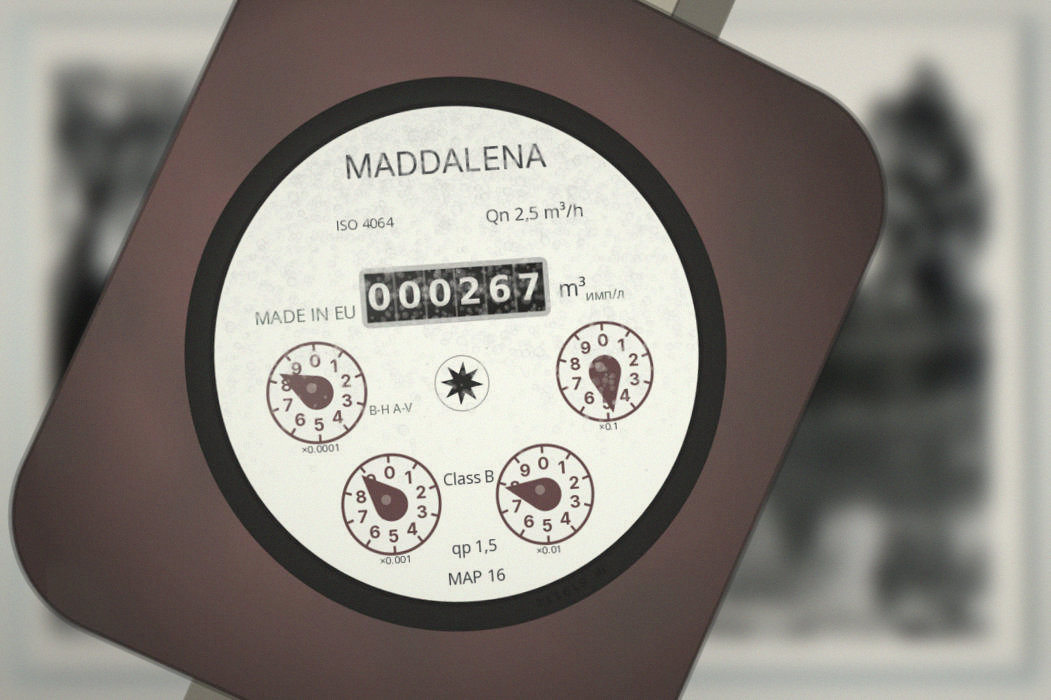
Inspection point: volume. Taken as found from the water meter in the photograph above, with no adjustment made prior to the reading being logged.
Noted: 267.4788 m³
